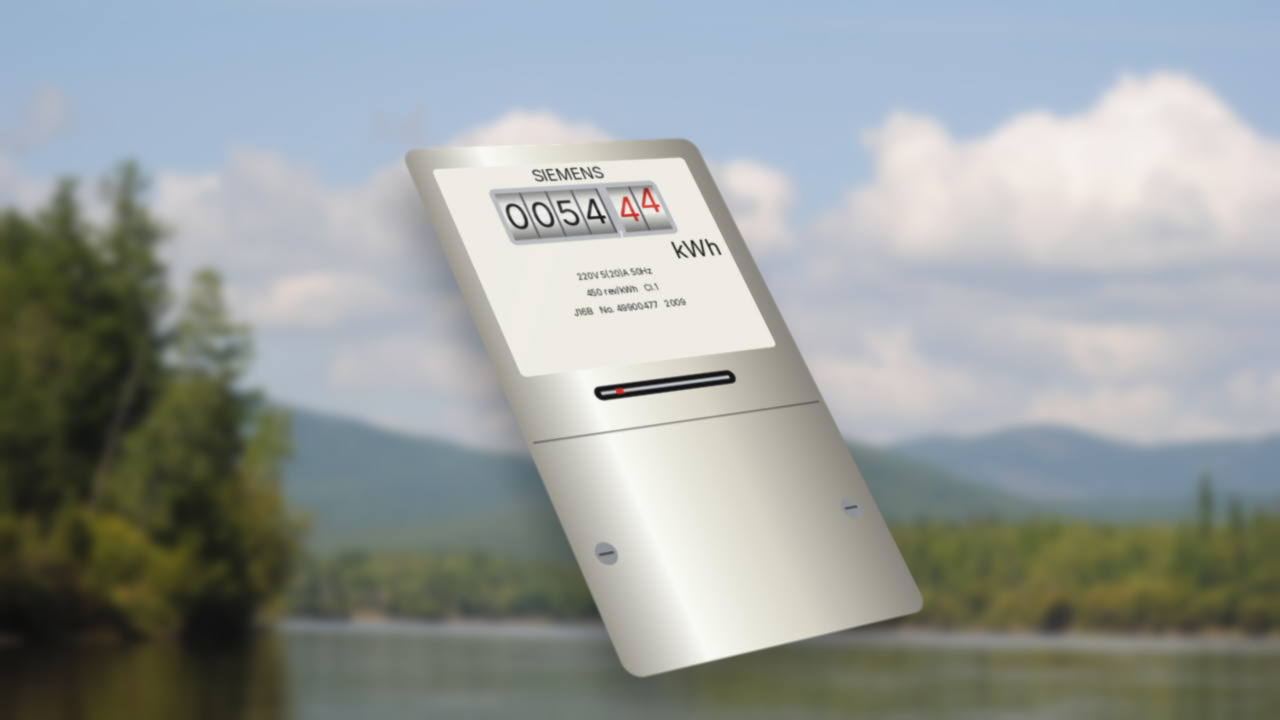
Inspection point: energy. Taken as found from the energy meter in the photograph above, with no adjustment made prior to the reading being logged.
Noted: 54.44 kWh
